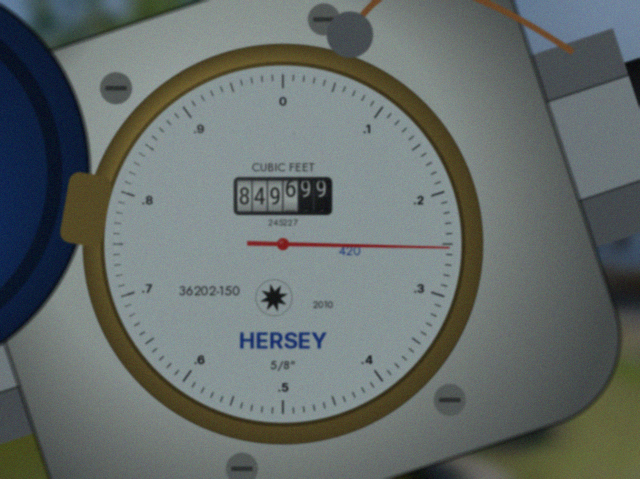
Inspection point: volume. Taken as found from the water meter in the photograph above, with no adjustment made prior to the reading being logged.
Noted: 849699.25 ft³
